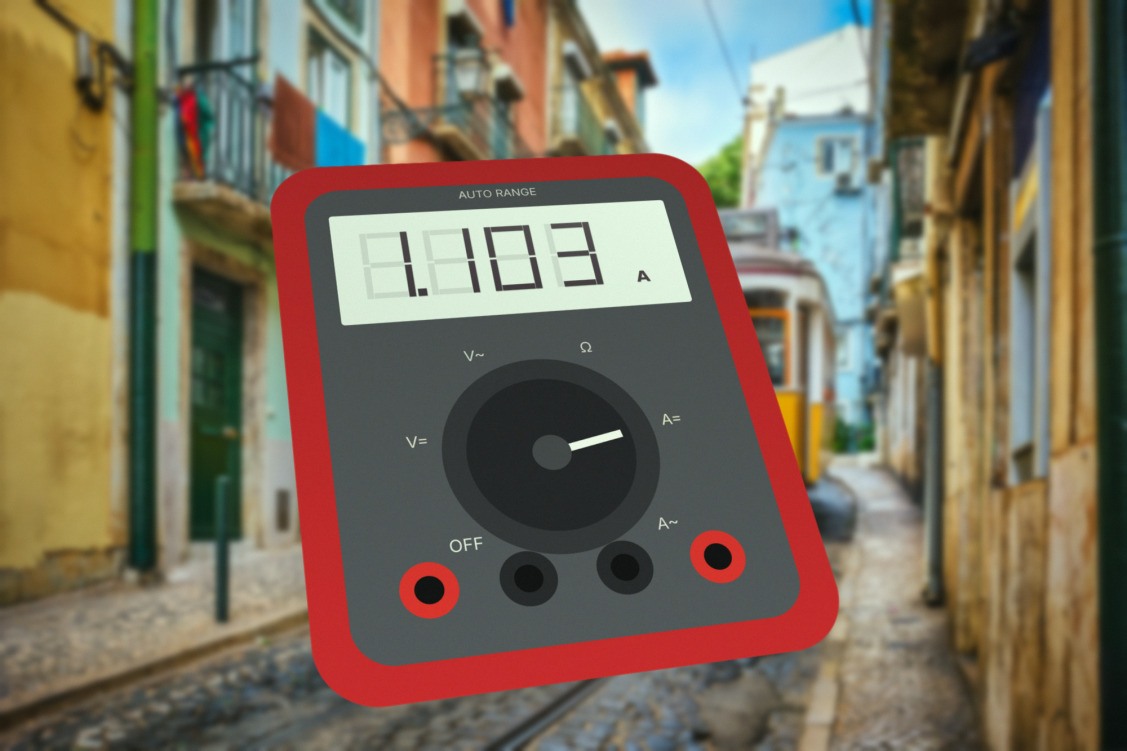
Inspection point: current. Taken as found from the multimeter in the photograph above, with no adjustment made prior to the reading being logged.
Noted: 1.103 A
